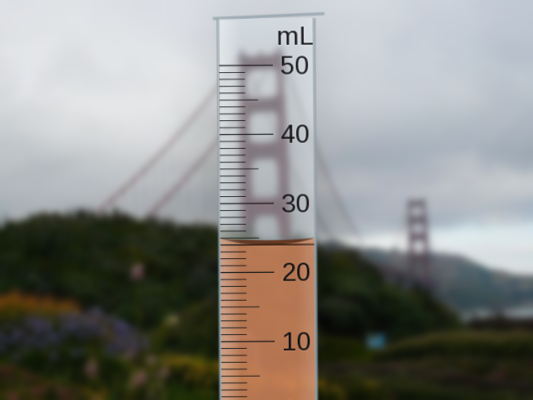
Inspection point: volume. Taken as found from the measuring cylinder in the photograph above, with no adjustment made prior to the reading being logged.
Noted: 24 mL
